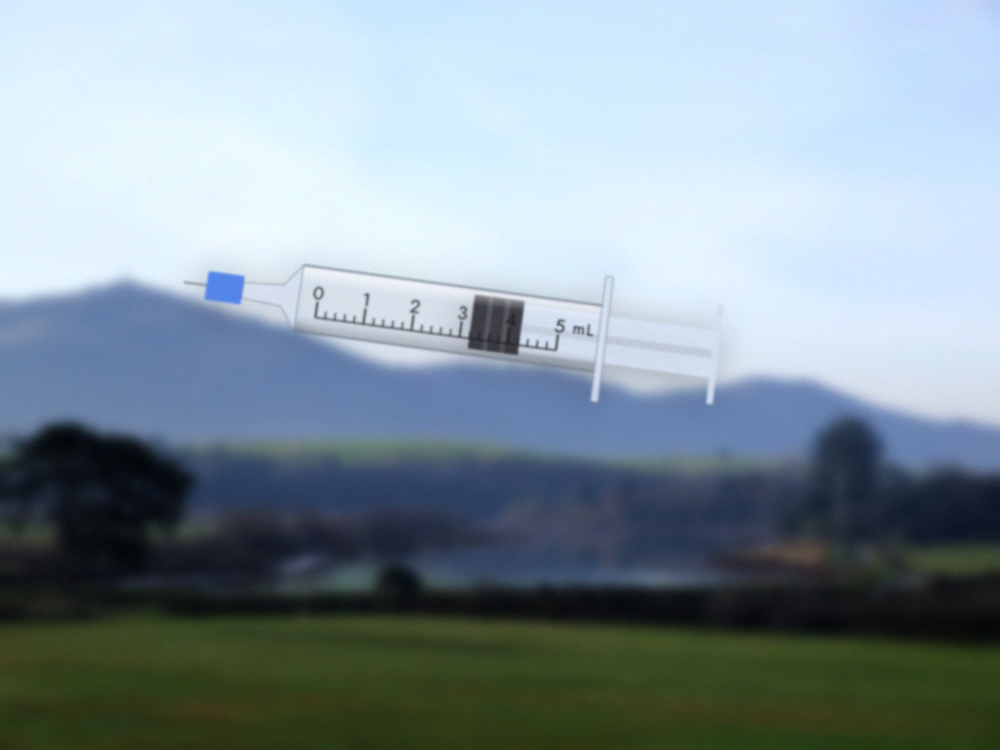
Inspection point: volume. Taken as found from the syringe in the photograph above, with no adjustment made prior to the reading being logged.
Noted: 3.2 mL
